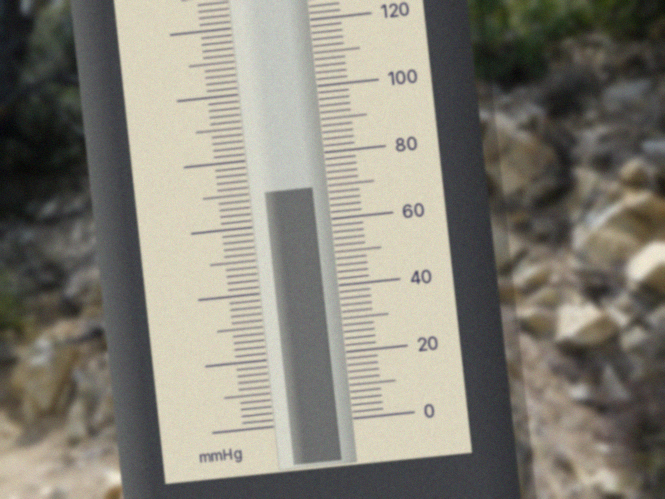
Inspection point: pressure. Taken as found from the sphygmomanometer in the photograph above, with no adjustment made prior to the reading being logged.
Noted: 70 mmHg
